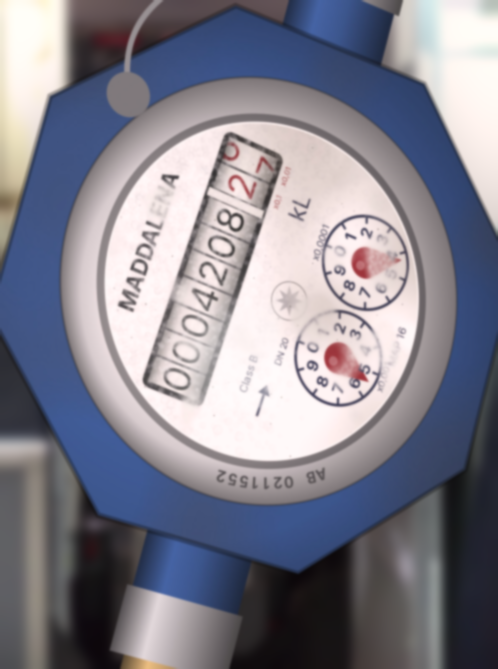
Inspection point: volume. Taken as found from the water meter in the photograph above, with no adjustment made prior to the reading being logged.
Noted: 4208.2654 kL
